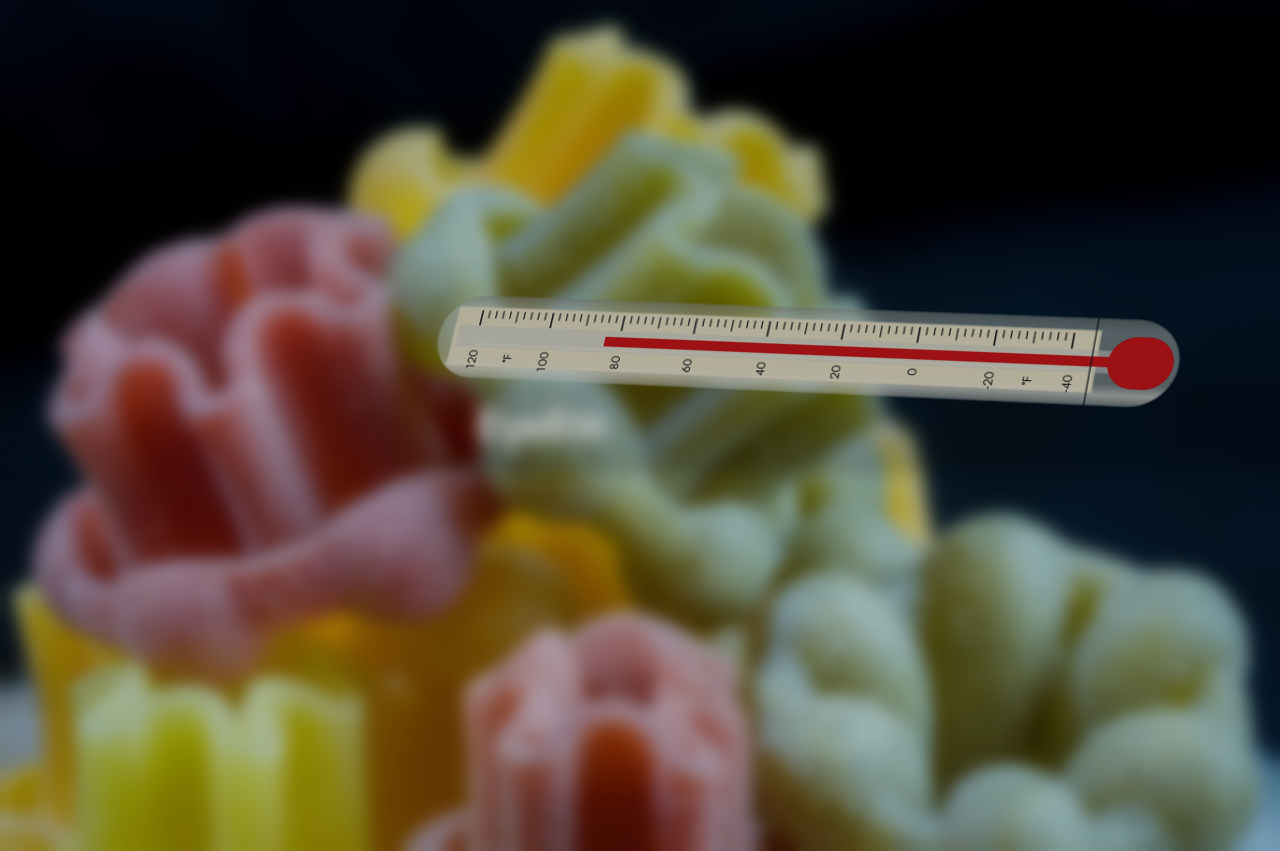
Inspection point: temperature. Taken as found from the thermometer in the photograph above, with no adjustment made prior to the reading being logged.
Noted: 84 °F
